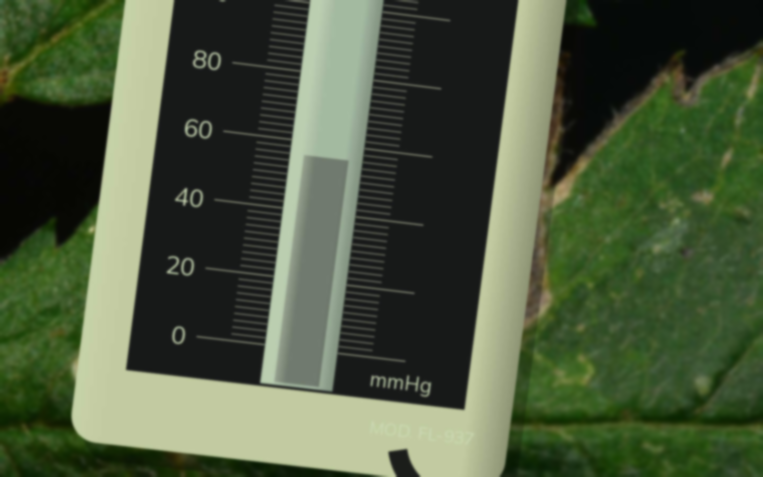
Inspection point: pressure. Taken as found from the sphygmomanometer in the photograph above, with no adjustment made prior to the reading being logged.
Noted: 56 mmHg
